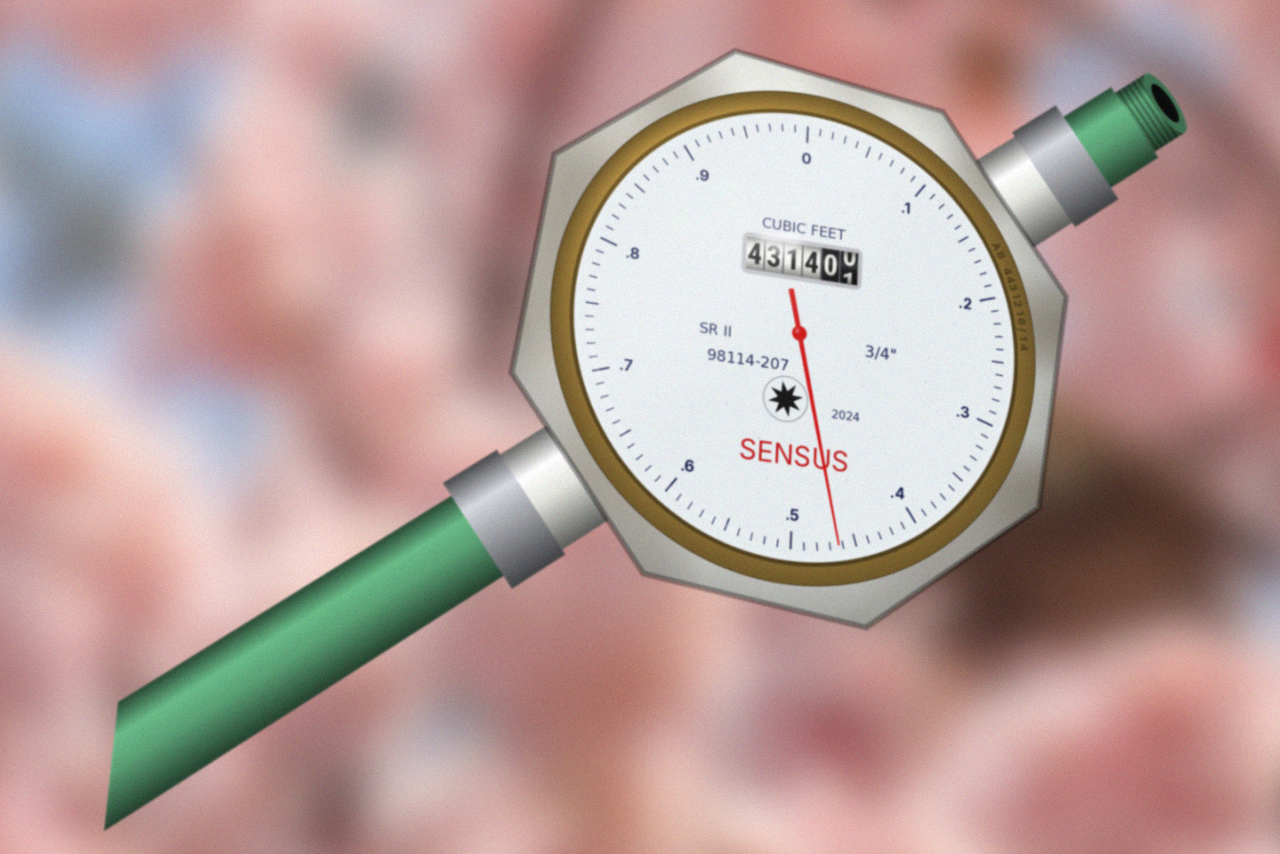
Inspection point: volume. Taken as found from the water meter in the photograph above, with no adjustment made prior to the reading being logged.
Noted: 431400.46 ft³
